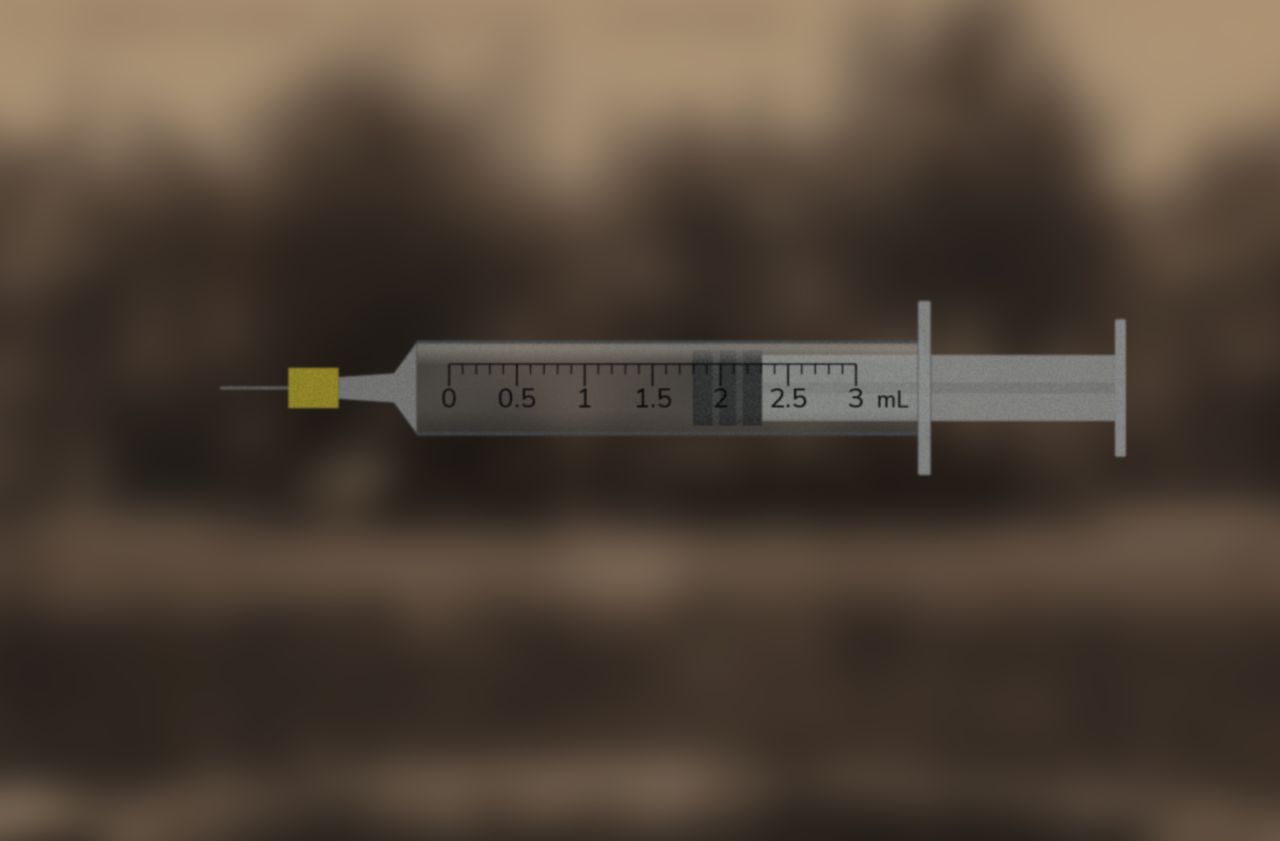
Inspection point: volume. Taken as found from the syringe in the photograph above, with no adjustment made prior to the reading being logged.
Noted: 1.8 mL
